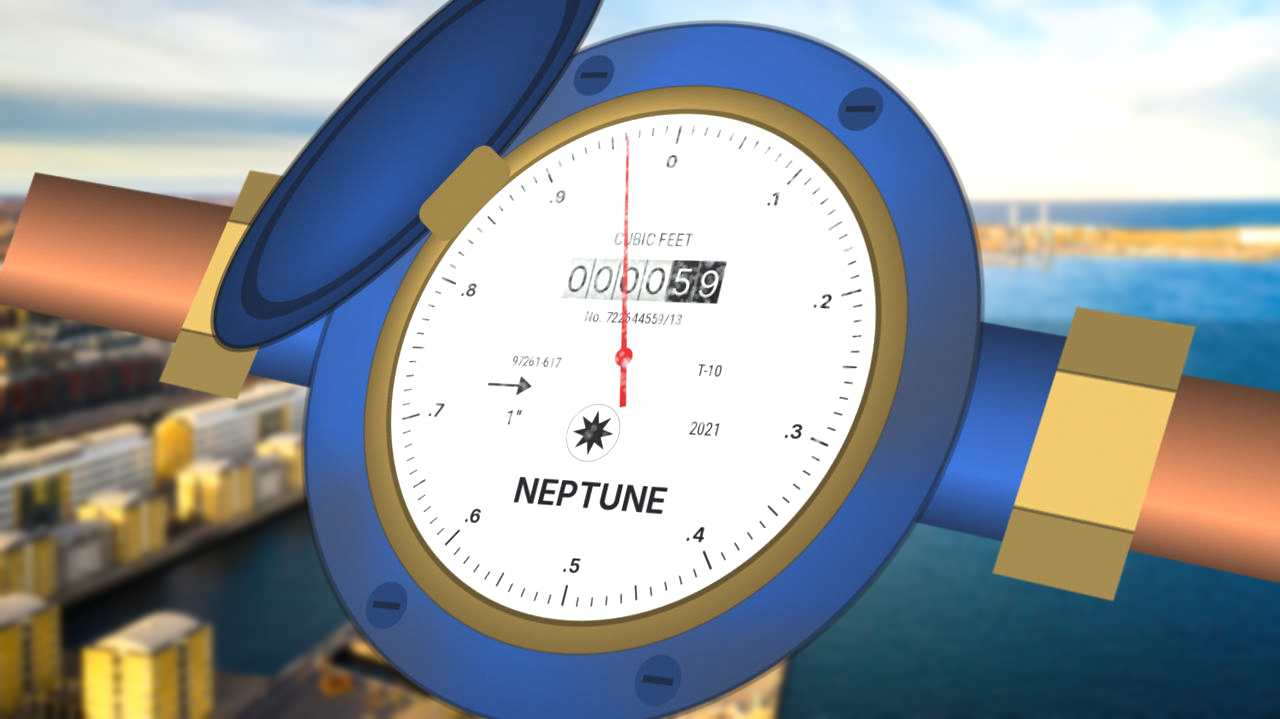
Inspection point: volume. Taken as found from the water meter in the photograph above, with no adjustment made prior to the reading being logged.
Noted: 58.96 ft³
